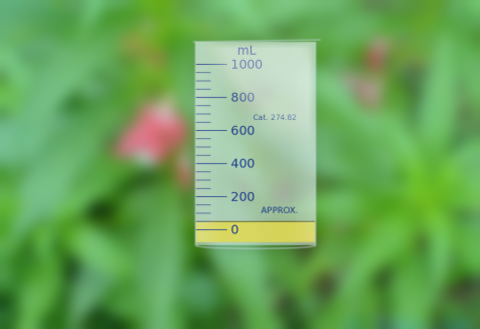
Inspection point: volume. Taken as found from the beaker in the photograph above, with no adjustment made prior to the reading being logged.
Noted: 50 mL
